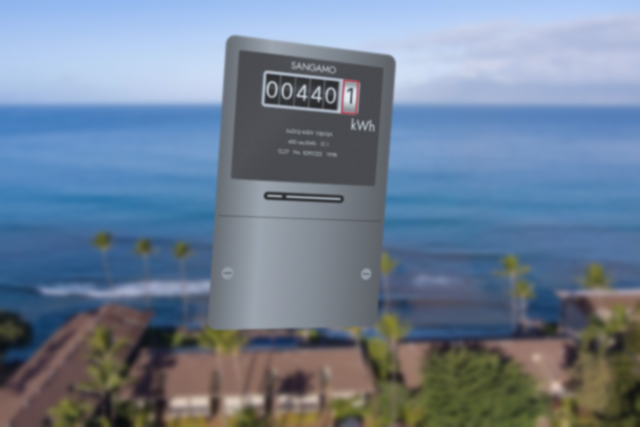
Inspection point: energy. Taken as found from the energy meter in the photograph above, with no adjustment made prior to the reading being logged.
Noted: 440.1 kWh
